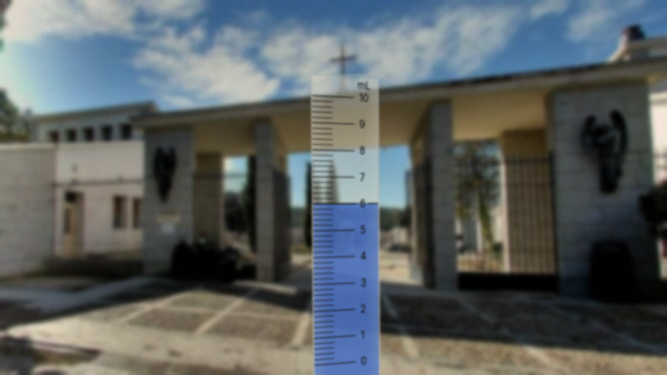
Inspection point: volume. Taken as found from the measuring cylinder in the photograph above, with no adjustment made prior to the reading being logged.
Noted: 6 mL
